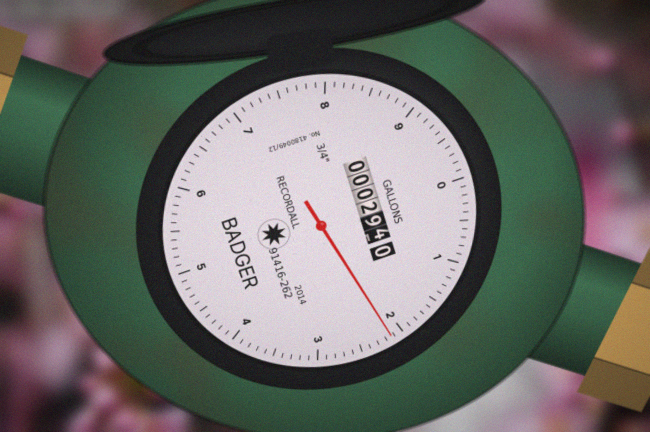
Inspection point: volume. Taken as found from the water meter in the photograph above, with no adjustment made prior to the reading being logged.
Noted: 2942.1 gal
